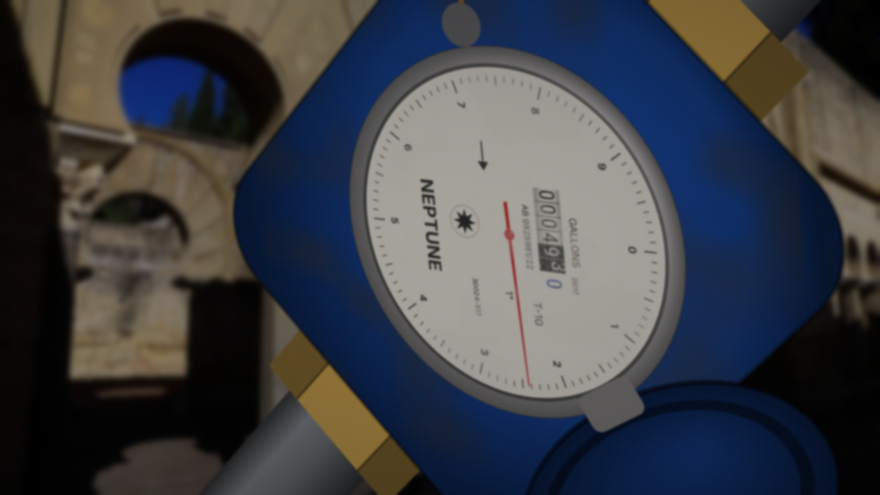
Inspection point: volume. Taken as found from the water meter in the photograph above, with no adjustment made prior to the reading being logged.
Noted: 4932.4 gal
